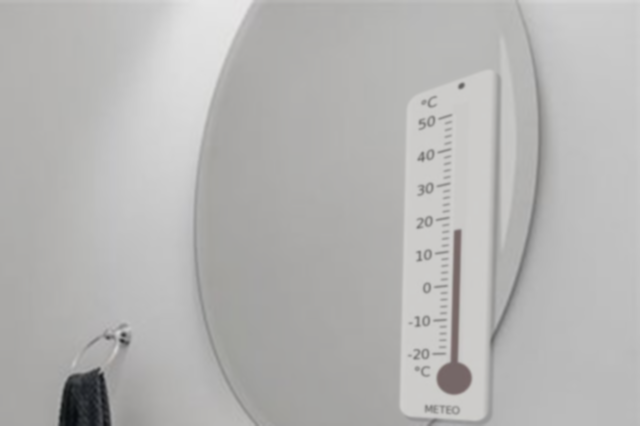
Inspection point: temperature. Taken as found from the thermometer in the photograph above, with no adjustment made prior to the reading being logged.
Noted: 16 °C
